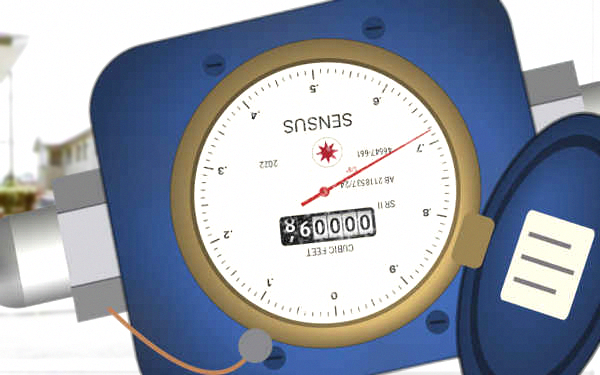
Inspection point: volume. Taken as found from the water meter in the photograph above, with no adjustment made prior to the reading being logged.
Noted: 97.68 ft³
